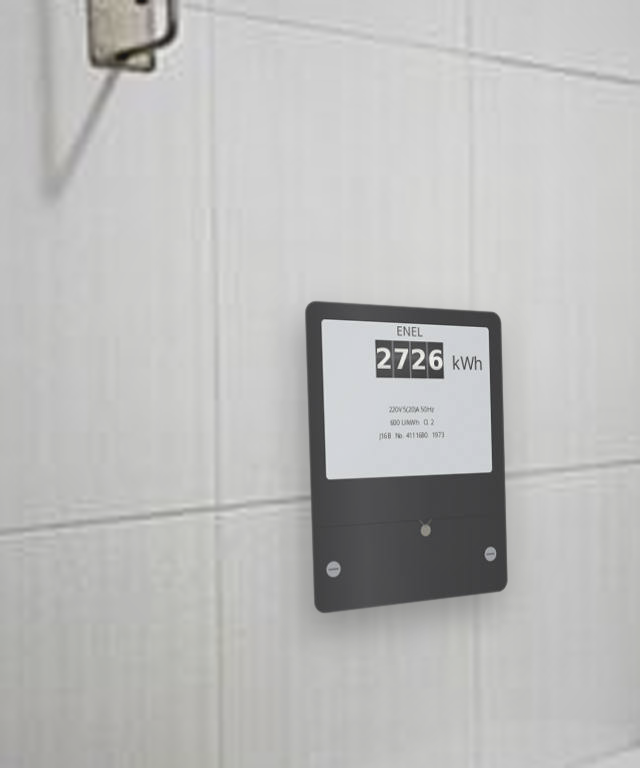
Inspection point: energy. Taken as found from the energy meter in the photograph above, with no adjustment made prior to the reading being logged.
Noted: 2726 kWh
